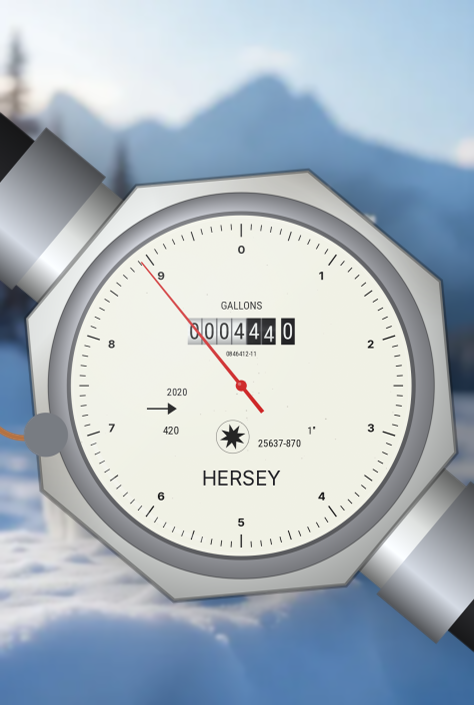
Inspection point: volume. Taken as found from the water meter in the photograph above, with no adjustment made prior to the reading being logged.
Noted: 4438.9 gal
